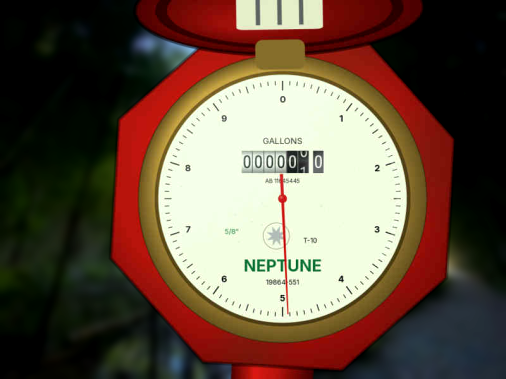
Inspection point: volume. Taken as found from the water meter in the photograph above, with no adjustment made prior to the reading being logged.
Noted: 4.9 gal
